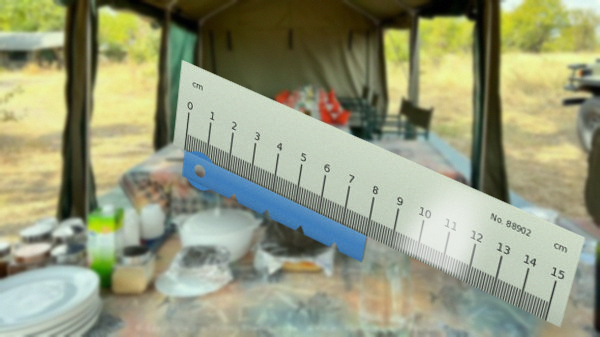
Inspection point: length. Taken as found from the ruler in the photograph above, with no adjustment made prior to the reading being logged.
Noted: 8 cm
